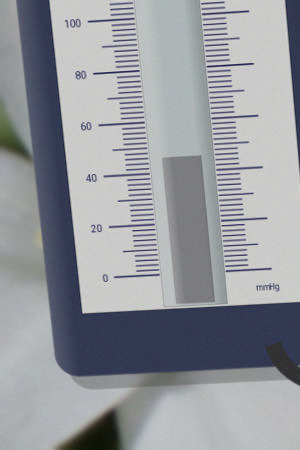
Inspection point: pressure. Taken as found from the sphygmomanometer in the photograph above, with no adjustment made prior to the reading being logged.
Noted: 46 mmHg
